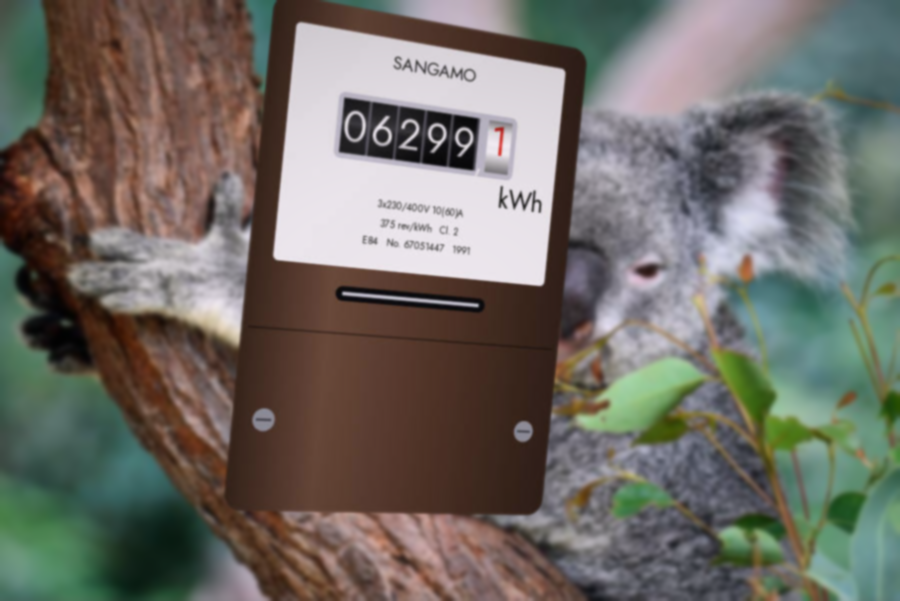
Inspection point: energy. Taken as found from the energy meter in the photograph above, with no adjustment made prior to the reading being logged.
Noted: 6299.1 kWh
